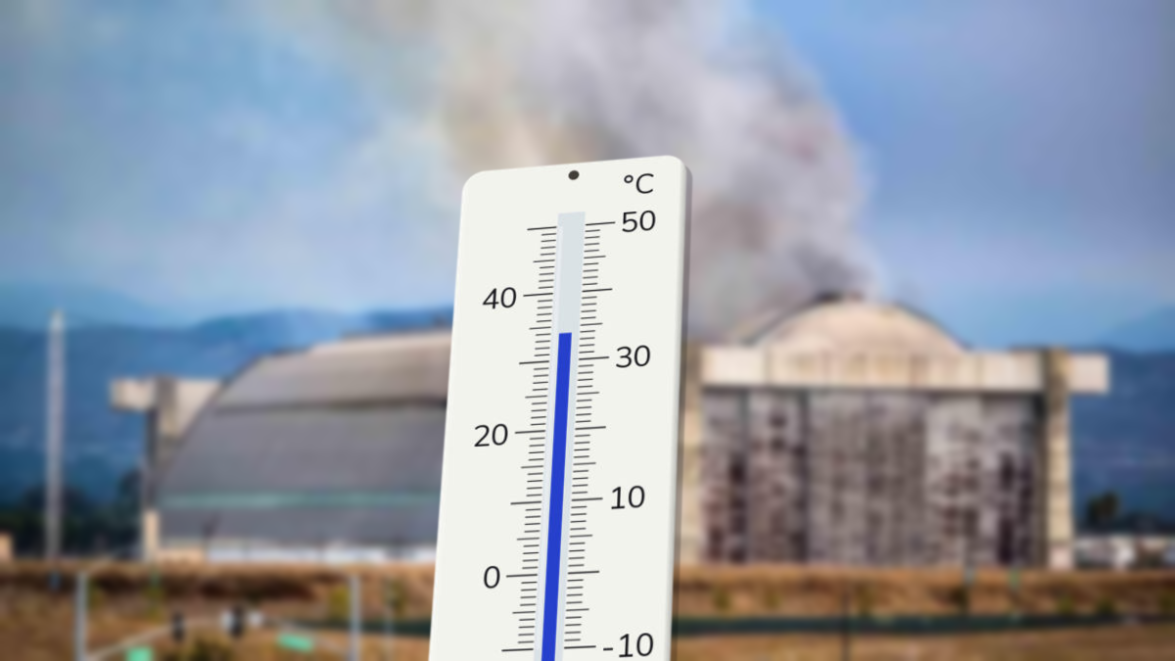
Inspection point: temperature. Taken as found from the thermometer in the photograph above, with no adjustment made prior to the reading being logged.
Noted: 34 °C
